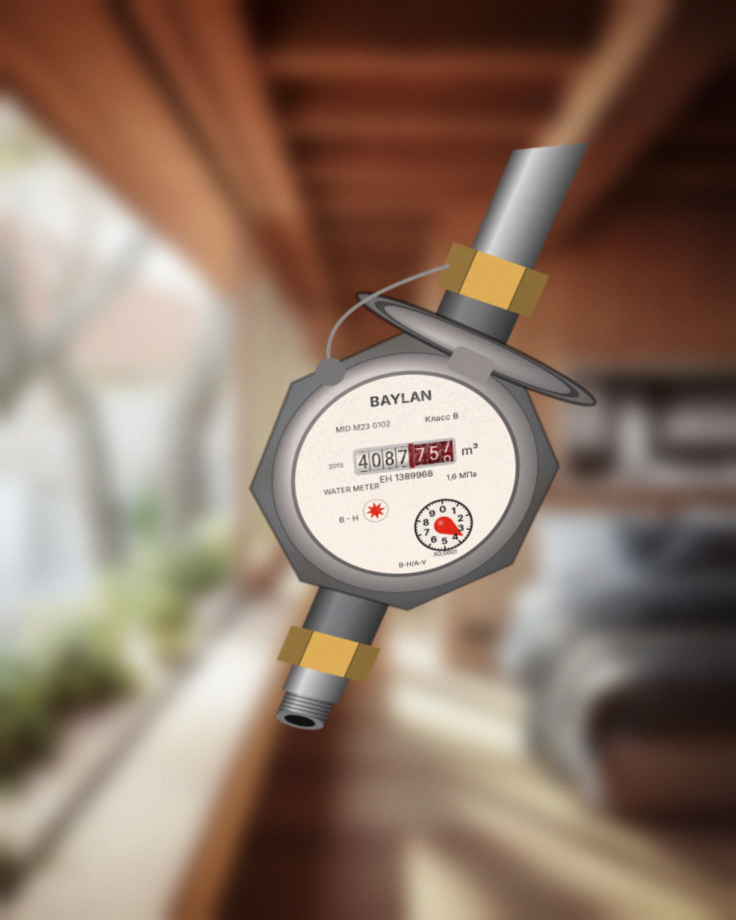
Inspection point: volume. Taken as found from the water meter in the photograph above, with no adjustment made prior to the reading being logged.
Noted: 4087.7573 m³
